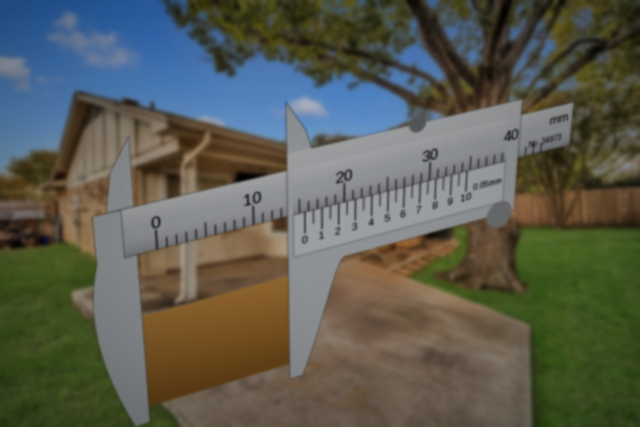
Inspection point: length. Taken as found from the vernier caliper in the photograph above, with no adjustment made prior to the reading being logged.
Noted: 15.6 mm
